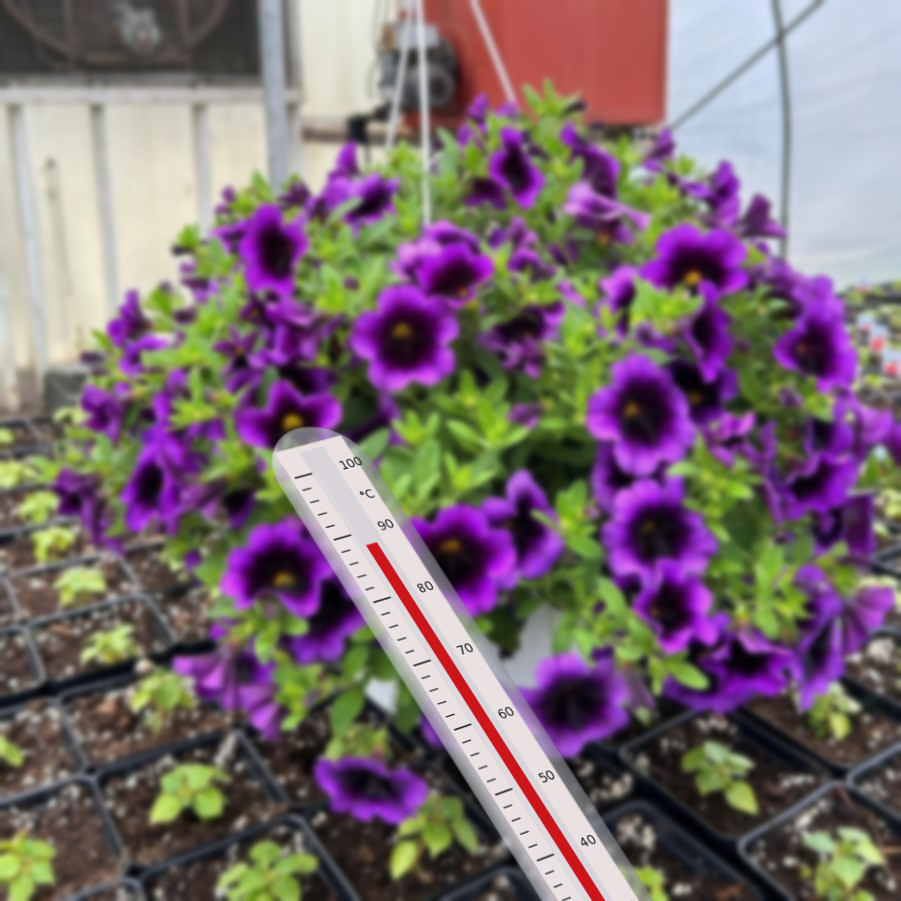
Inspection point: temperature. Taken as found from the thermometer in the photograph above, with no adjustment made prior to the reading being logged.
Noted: 88 °C
